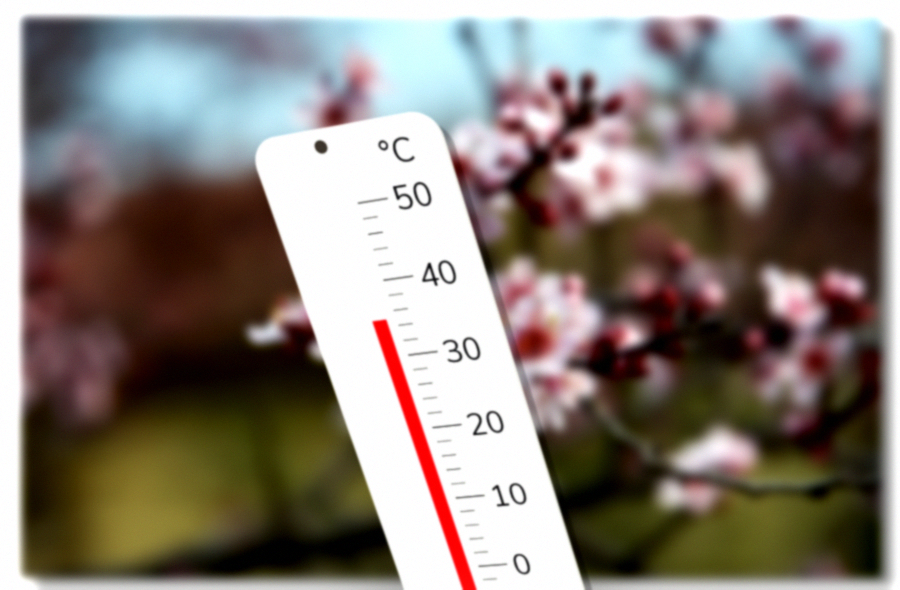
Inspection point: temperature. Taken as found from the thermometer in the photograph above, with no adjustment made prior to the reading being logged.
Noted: 35 °C
